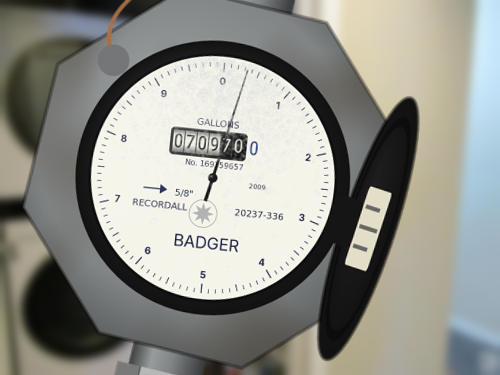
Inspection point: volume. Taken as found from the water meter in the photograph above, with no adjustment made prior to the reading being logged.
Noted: 709700.3 gal
